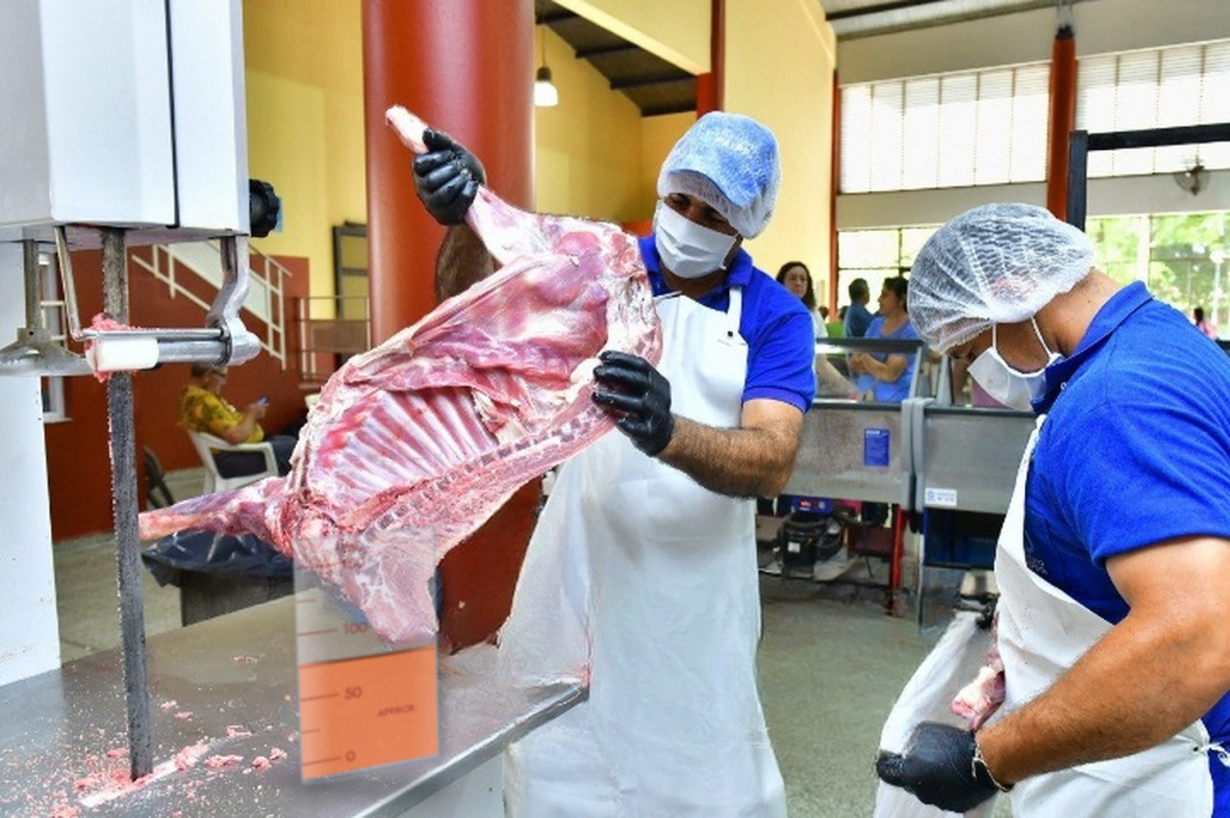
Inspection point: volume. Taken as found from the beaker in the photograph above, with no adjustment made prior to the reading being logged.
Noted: 75 mL
